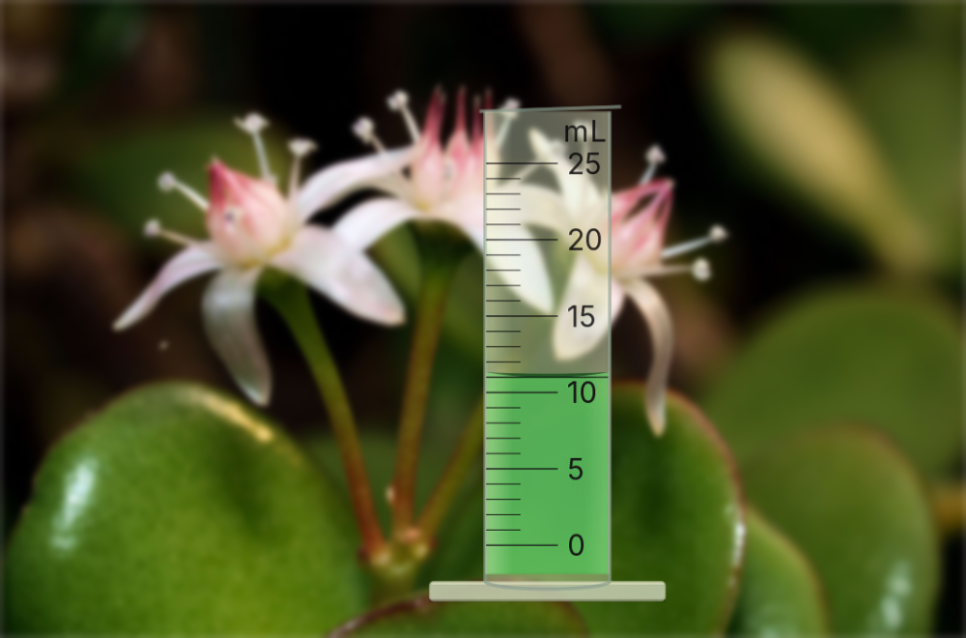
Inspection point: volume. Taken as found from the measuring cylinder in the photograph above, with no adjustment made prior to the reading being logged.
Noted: 11 mL
